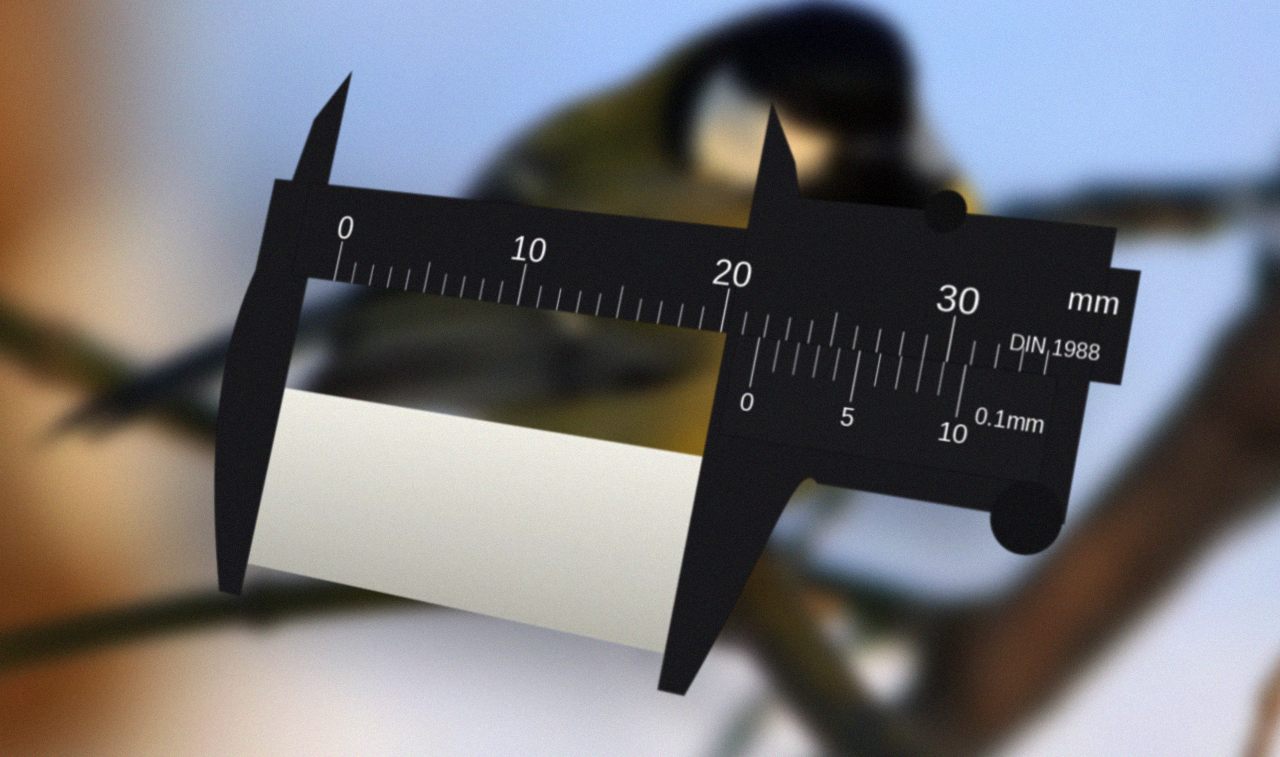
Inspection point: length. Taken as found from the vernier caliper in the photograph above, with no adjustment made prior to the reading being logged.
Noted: 21.8 mm
